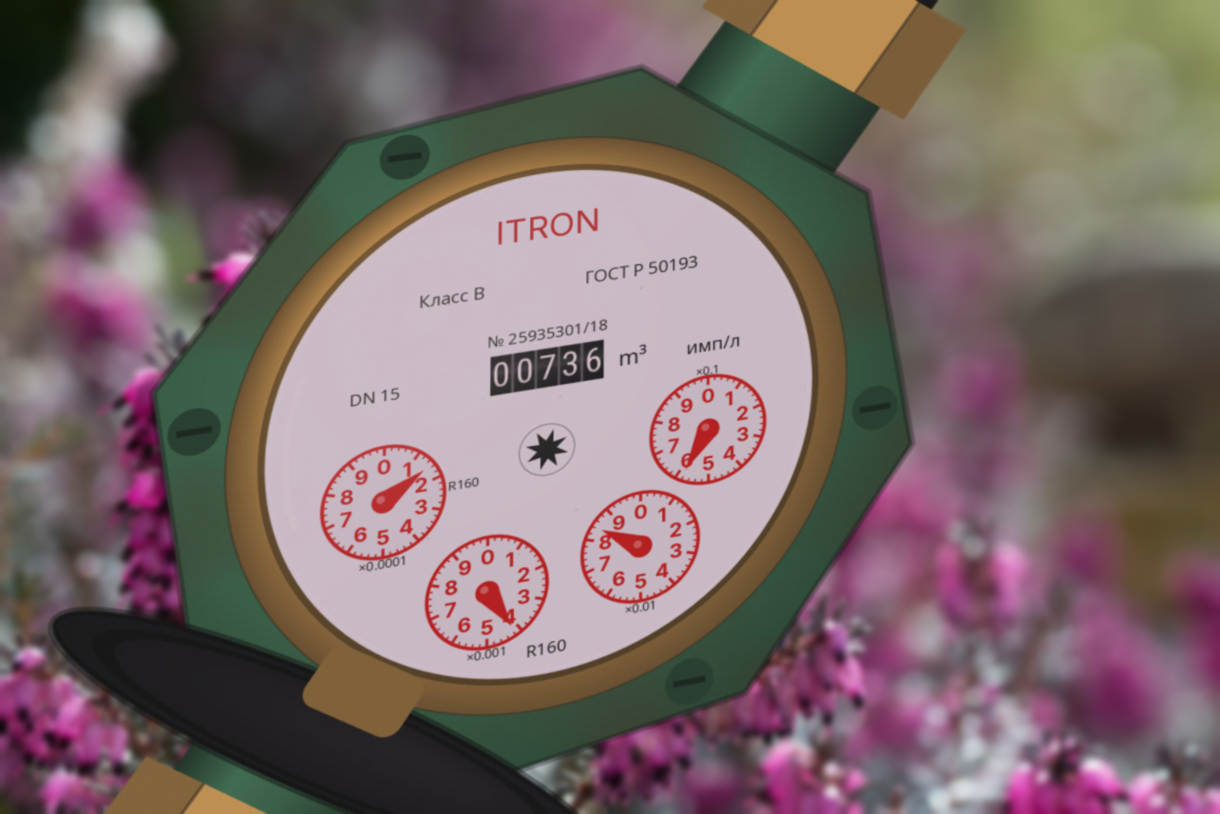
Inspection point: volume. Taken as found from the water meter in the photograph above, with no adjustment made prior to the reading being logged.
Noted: 736.5841 m³
